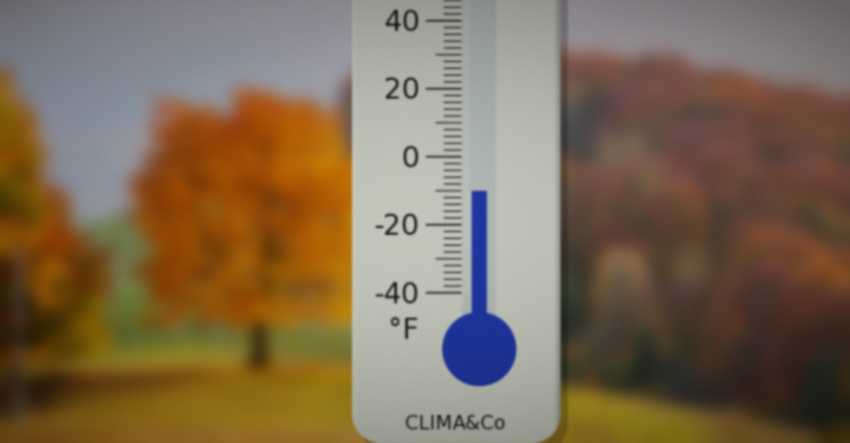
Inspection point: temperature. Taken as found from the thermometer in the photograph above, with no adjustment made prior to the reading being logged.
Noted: -10 °F
